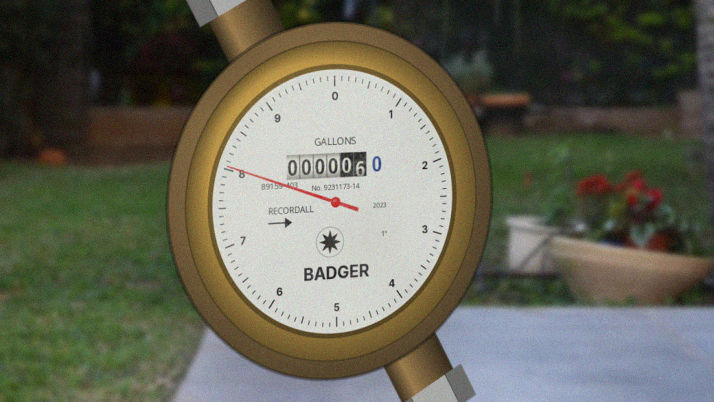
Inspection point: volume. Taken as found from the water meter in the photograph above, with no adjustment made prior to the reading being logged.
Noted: 58.0 gal
